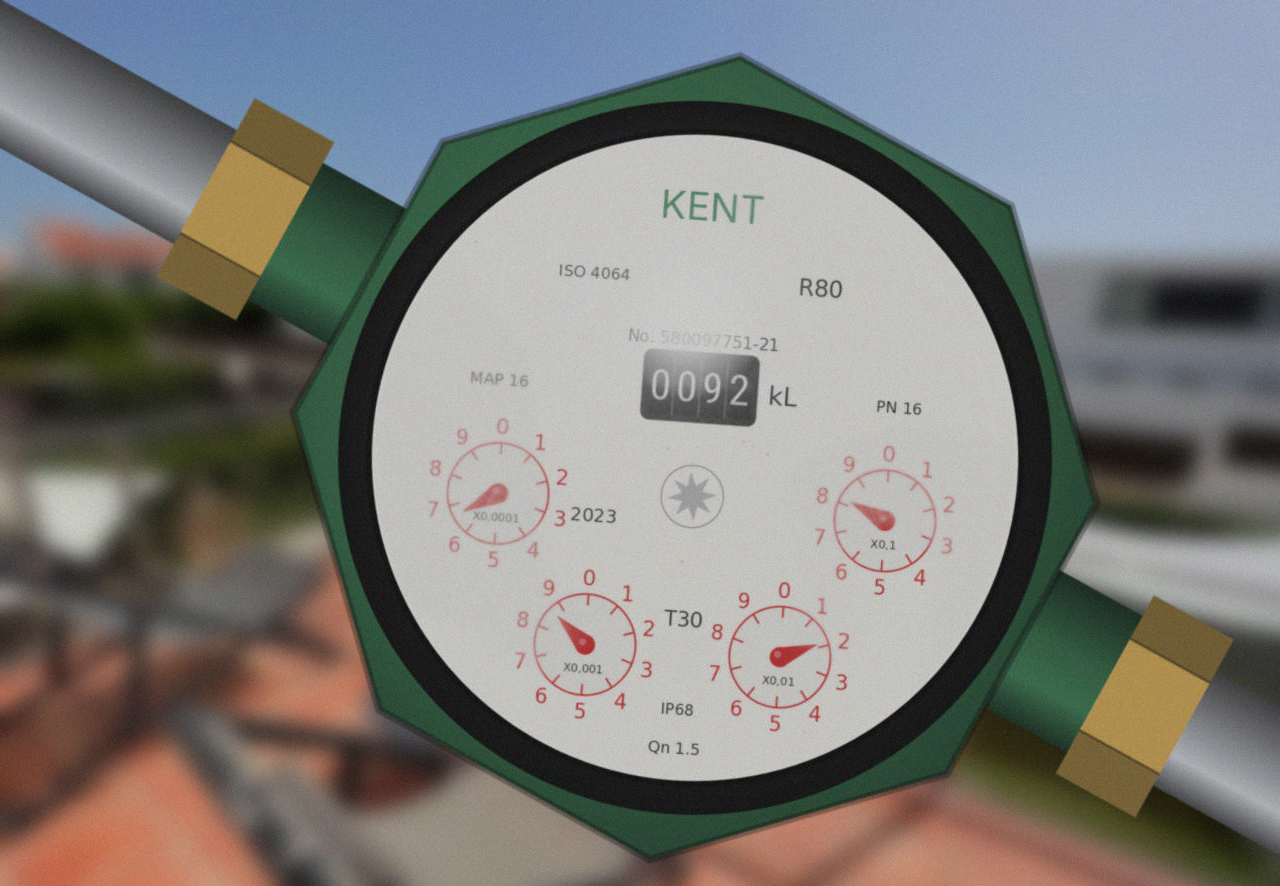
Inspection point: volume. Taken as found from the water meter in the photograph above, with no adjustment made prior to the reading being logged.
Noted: 92.8186 kL
